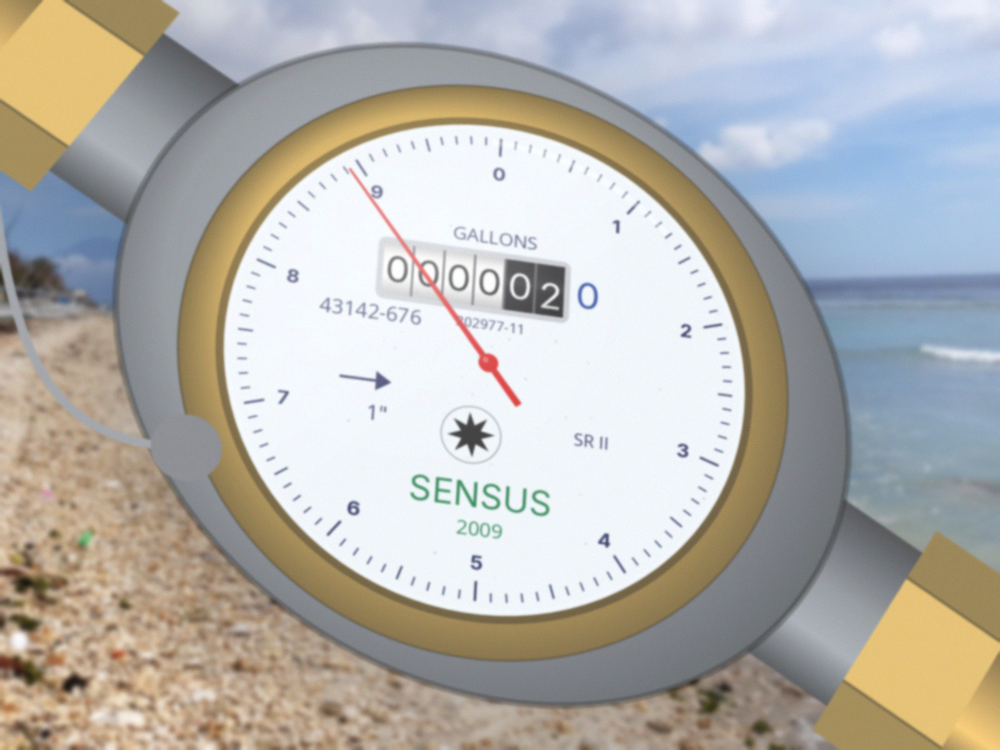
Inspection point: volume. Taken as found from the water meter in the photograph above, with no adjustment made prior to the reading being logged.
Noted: 18.9 gal
